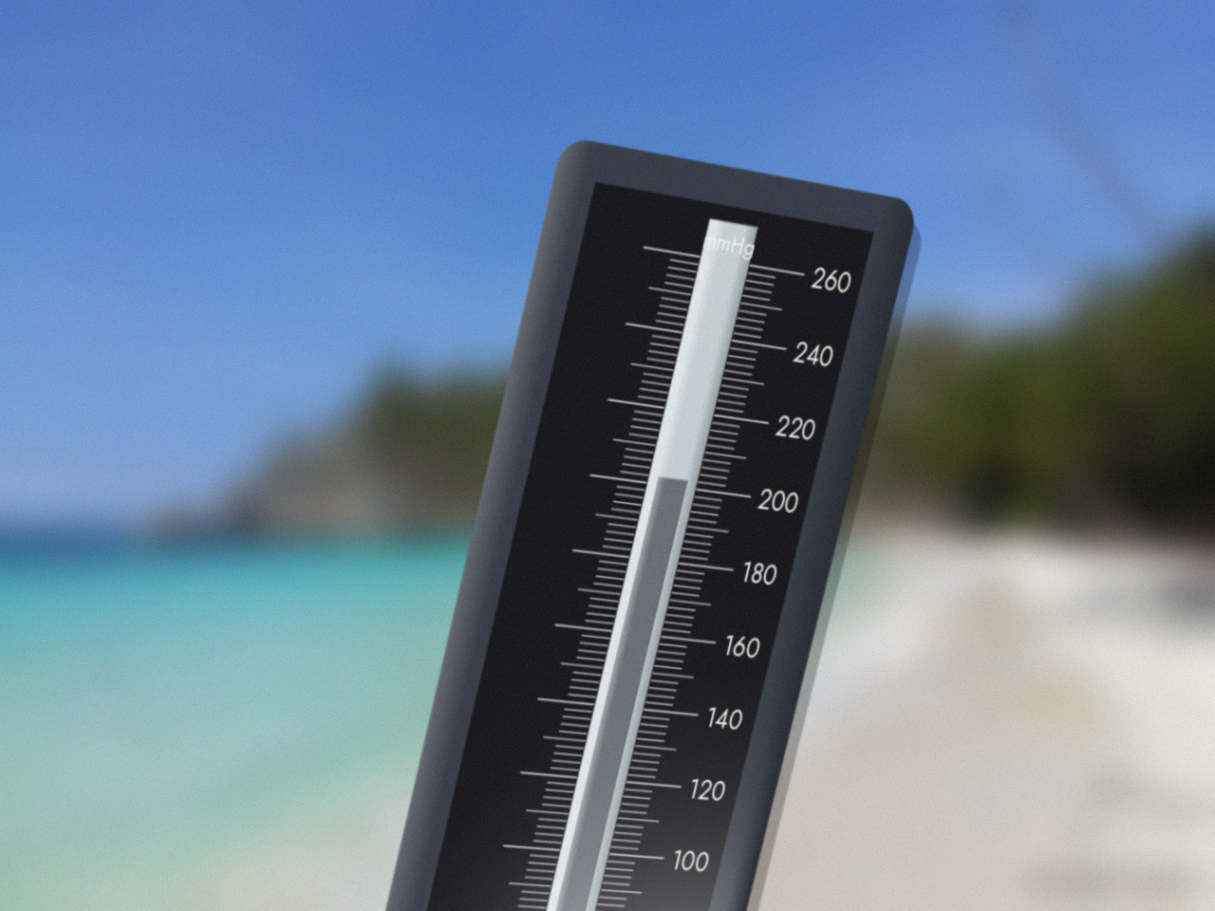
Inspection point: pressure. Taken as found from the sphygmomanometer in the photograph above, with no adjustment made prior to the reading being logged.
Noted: 202 mmHg
